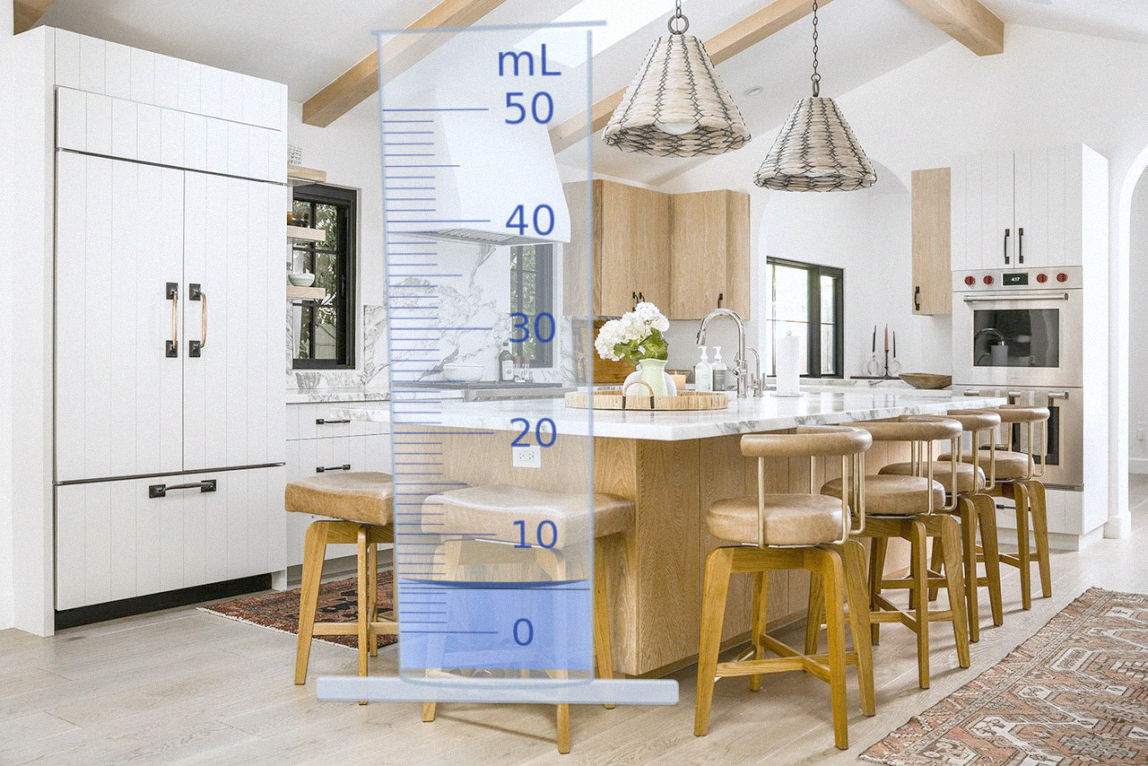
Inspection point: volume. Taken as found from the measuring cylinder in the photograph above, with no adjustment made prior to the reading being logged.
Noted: 4.5 mL
